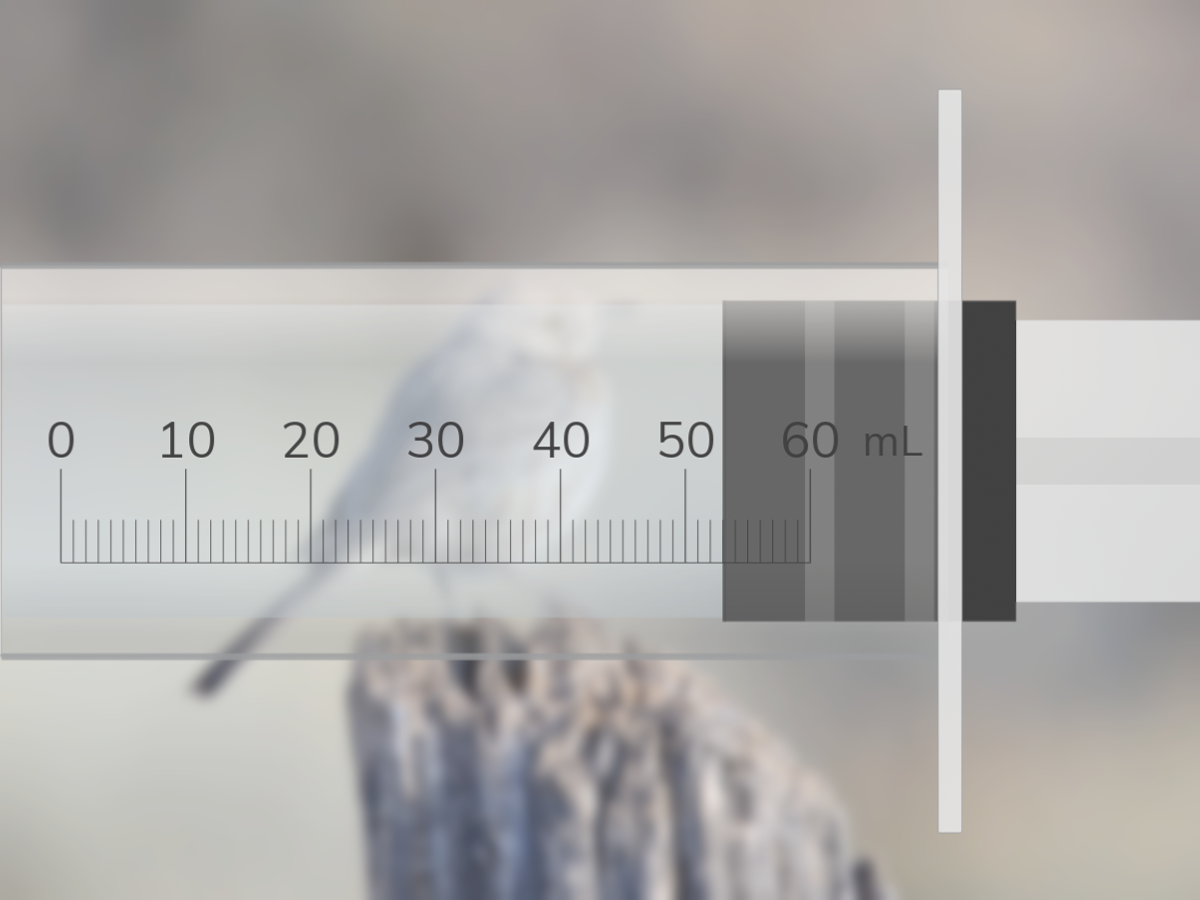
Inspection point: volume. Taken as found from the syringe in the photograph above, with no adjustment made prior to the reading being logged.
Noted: 53 mL
